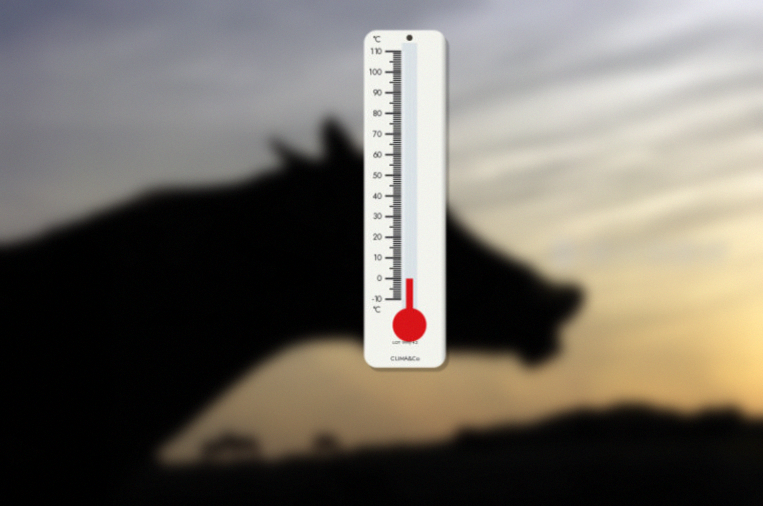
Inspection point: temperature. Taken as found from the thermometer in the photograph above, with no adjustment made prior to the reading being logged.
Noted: 0 °C
